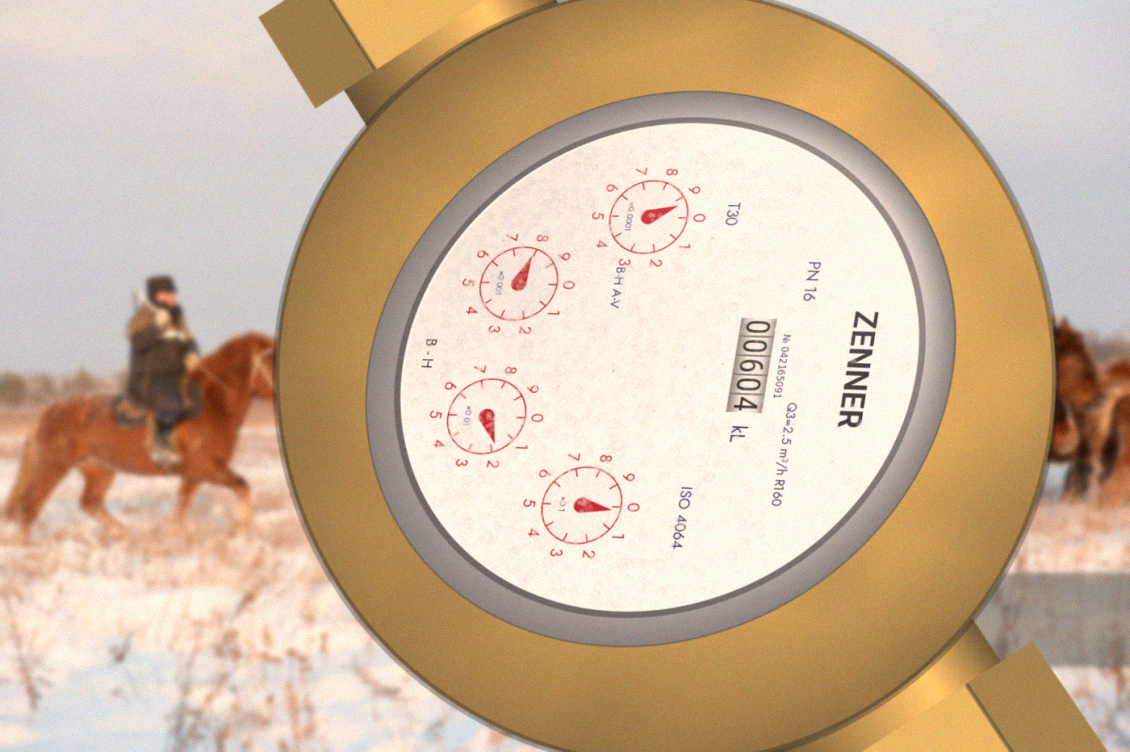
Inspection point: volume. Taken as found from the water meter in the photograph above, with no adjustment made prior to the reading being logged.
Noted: 604.0179 kL
